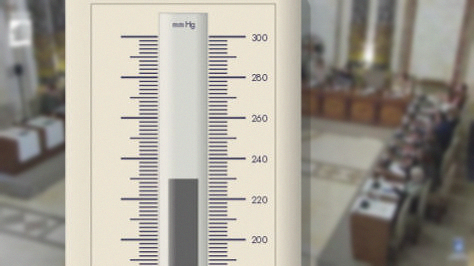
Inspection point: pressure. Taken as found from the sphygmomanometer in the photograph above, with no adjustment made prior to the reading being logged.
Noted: 230 mmHg
